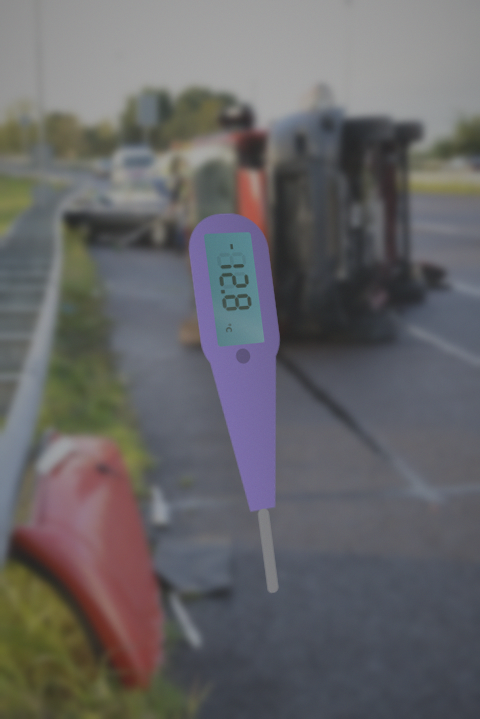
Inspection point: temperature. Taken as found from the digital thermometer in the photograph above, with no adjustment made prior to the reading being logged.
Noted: -12.8 °C
